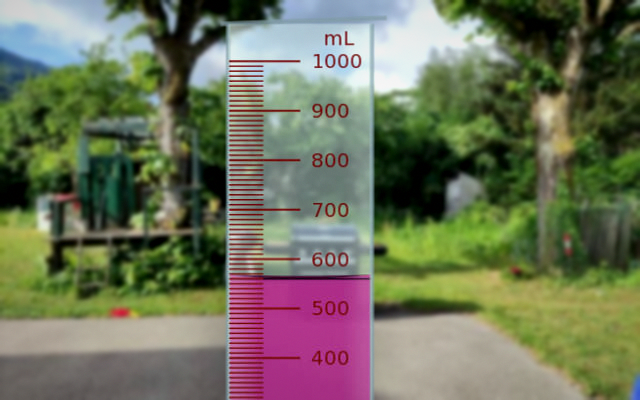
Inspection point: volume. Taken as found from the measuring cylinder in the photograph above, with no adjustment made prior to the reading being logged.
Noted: 560 mL
